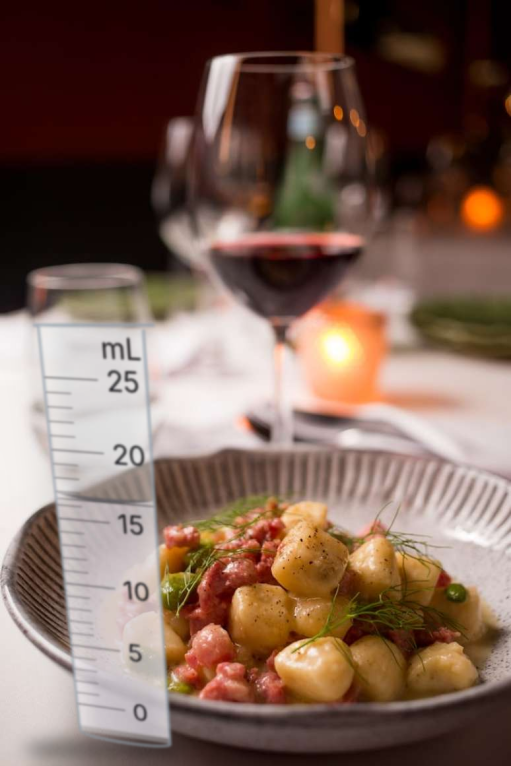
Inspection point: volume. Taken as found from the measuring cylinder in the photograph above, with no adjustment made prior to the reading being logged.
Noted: 16.5 mL
